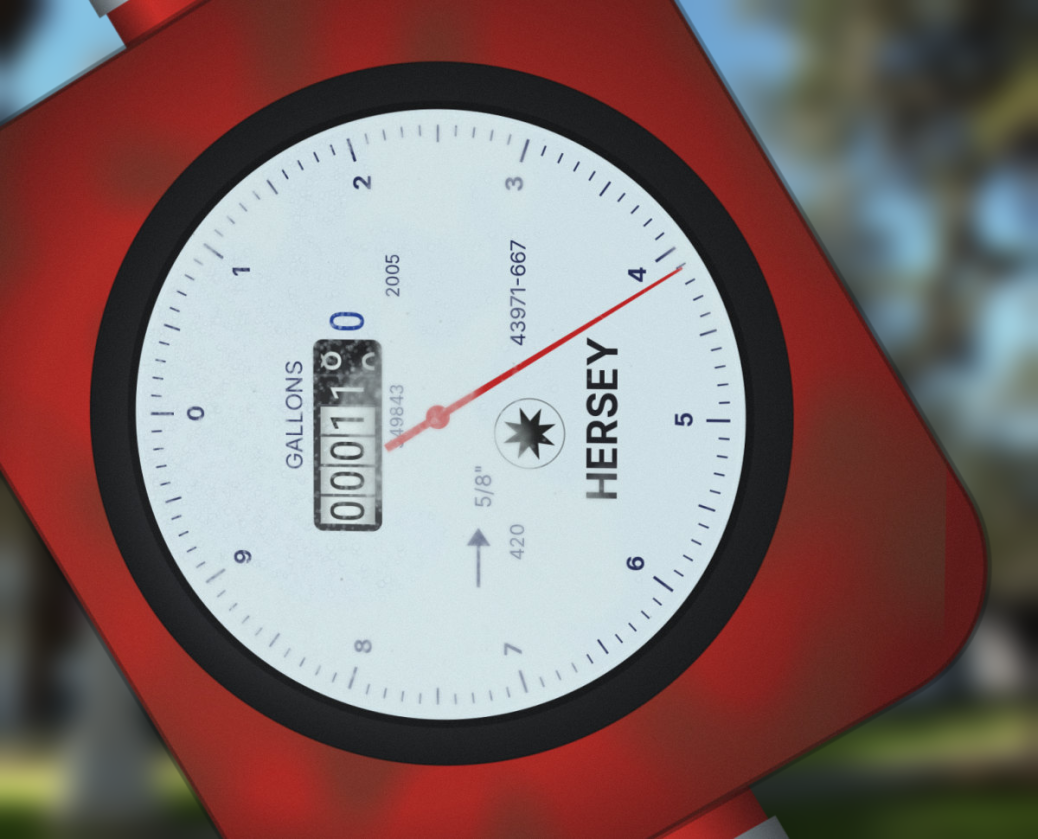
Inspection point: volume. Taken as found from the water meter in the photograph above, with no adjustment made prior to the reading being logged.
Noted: 1184.1 gal
